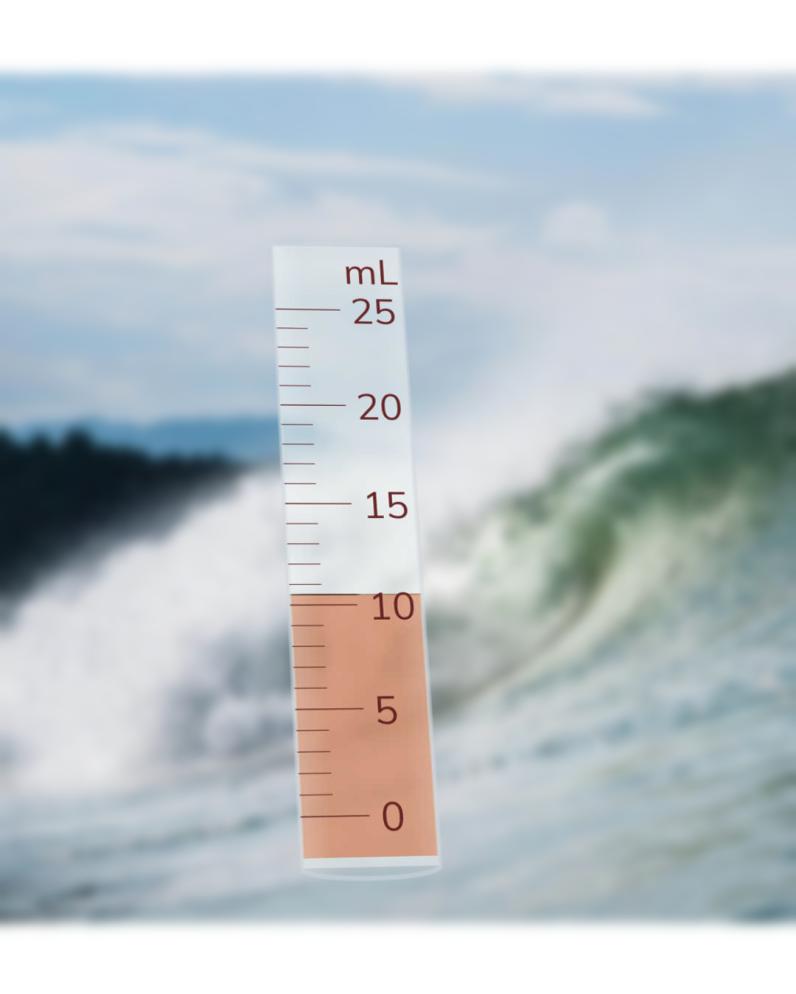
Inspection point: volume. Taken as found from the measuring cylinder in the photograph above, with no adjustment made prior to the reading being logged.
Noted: 10.5 mL
